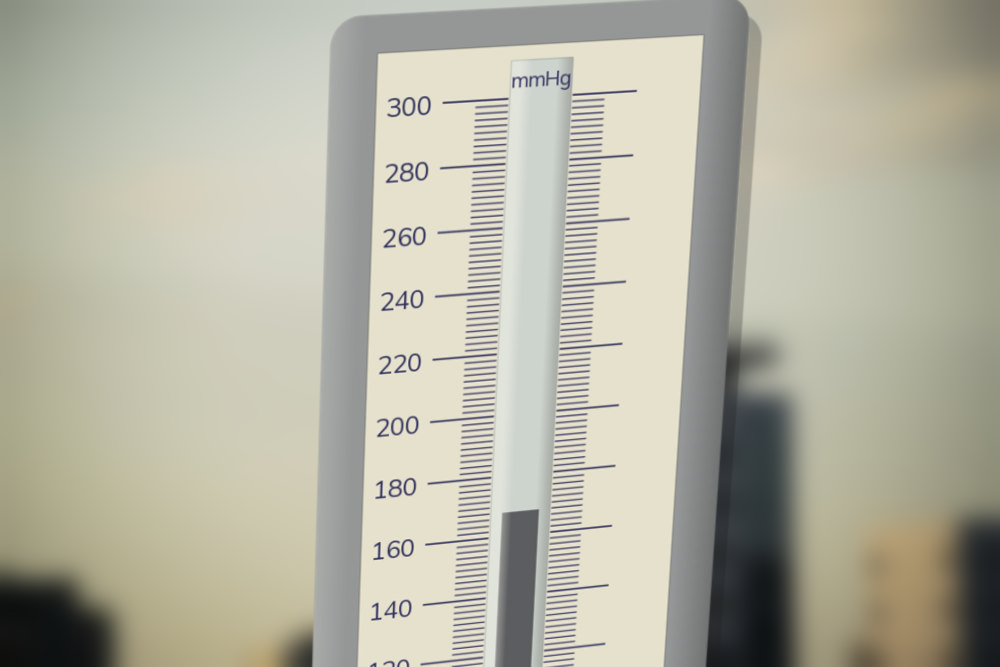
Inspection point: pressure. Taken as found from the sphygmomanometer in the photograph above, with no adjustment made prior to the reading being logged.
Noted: 168 mmHg
